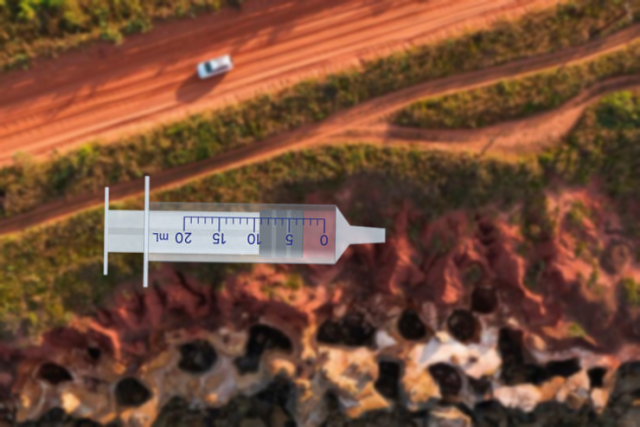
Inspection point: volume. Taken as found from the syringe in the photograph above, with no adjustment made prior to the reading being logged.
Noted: 3 mL
